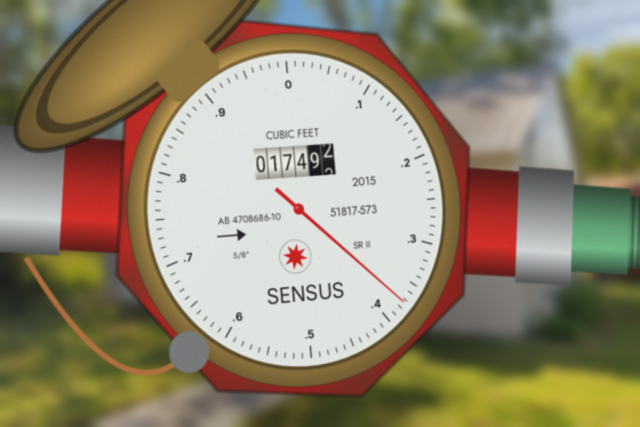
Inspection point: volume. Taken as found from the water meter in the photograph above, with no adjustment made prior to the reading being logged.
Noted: 17492.37 ft³
